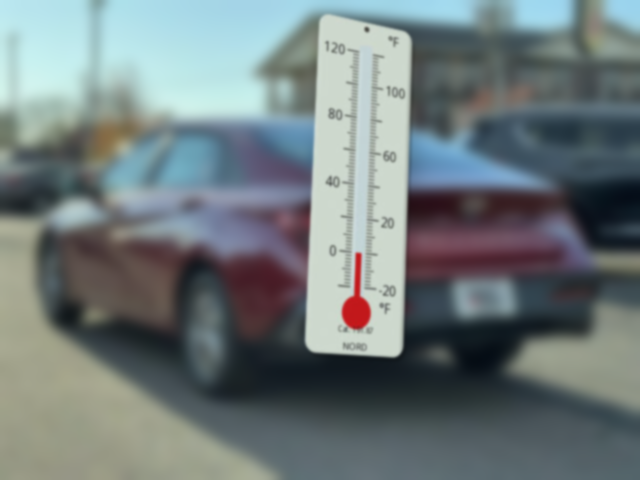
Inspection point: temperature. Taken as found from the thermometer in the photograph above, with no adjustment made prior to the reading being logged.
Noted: 0 °F
